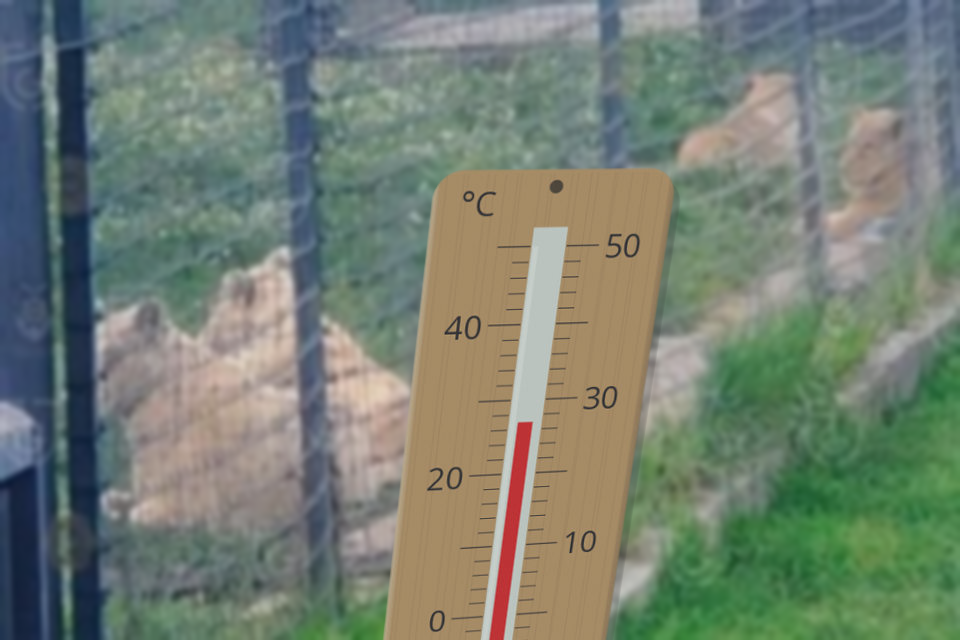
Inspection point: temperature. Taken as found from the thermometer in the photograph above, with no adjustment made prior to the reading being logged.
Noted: 27 °C
